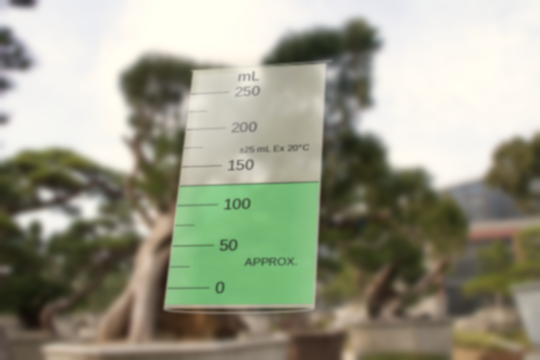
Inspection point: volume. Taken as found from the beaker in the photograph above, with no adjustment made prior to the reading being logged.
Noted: 125 mL
